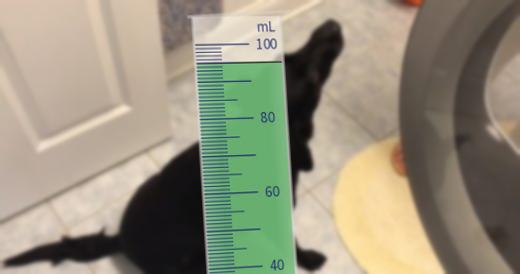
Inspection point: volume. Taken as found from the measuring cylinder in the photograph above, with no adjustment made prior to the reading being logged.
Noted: 95 mL
